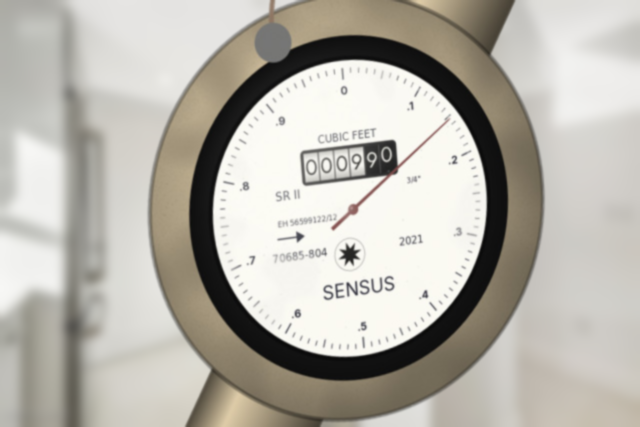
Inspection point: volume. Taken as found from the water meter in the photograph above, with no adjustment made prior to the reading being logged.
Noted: 990.15 ft³
